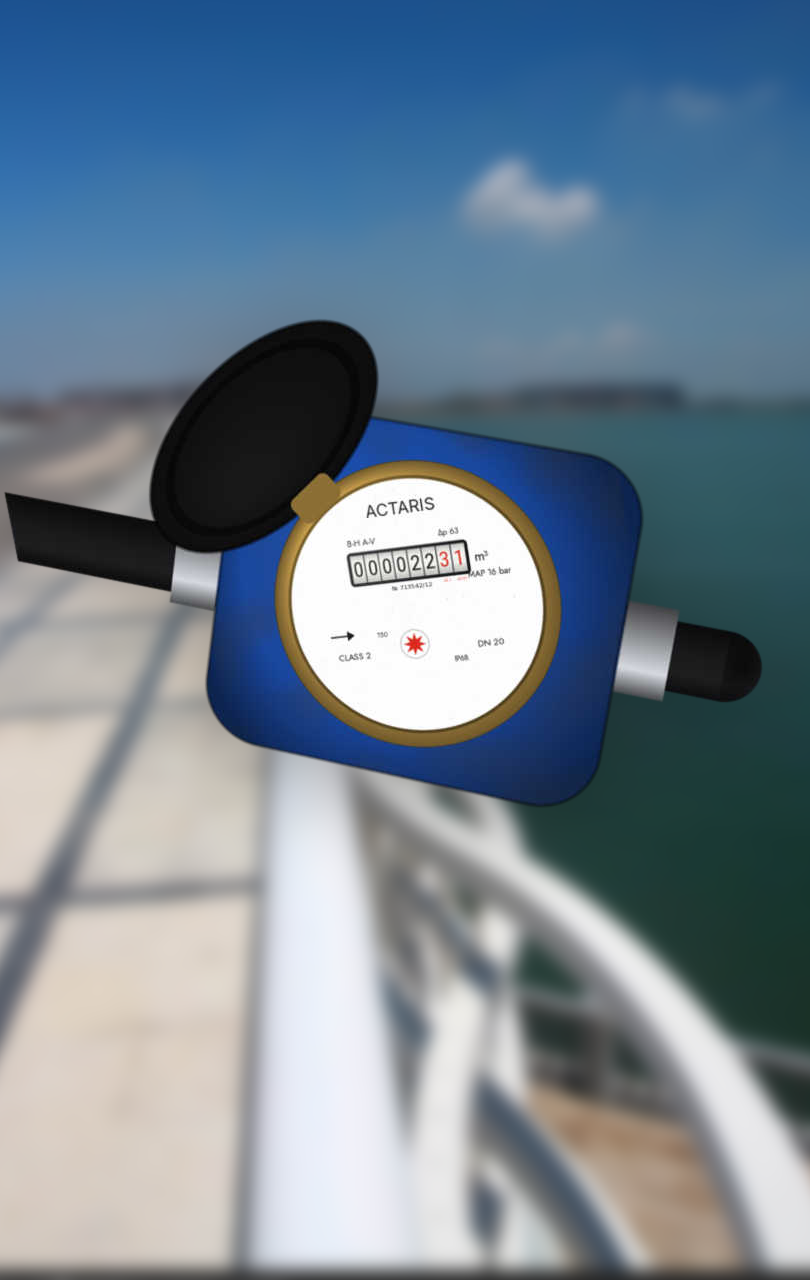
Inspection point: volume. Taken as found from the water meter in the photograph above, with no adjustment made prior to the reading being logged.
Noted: 22.31 m³
